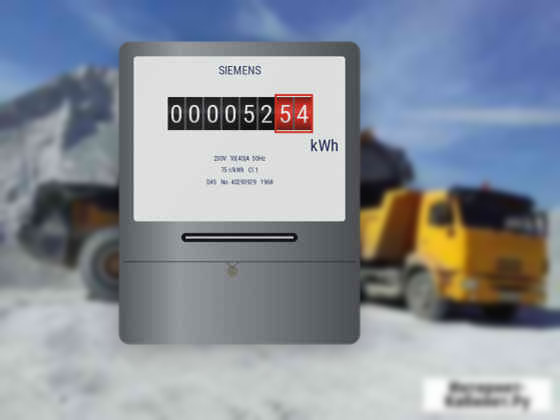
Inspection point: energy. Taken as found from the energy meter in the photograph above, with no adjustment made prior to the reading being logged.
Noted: 52.54 kWh
